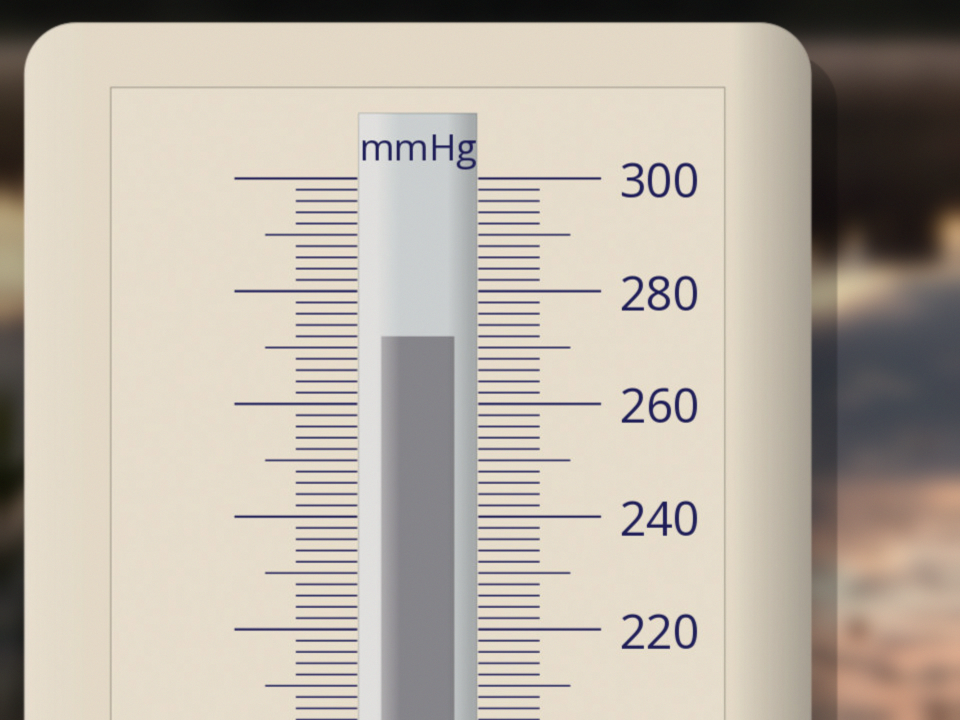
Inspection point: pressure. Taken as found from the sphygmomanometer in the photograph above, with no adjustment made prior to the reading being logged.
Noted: 272 mmHg
